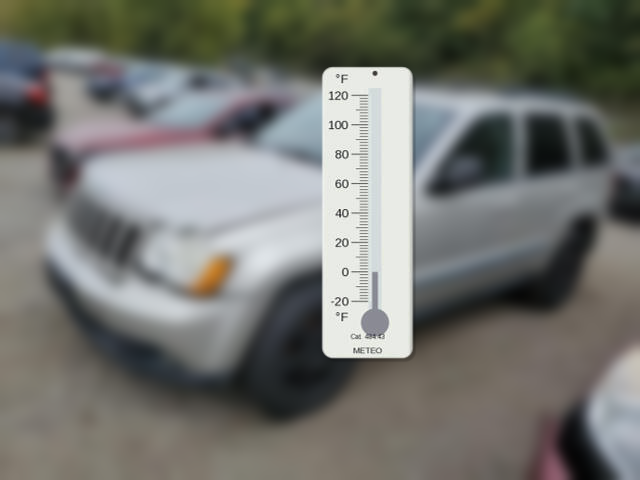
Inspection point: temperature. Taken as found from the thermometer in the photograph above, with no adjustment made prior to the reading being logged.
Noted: 0 °F
